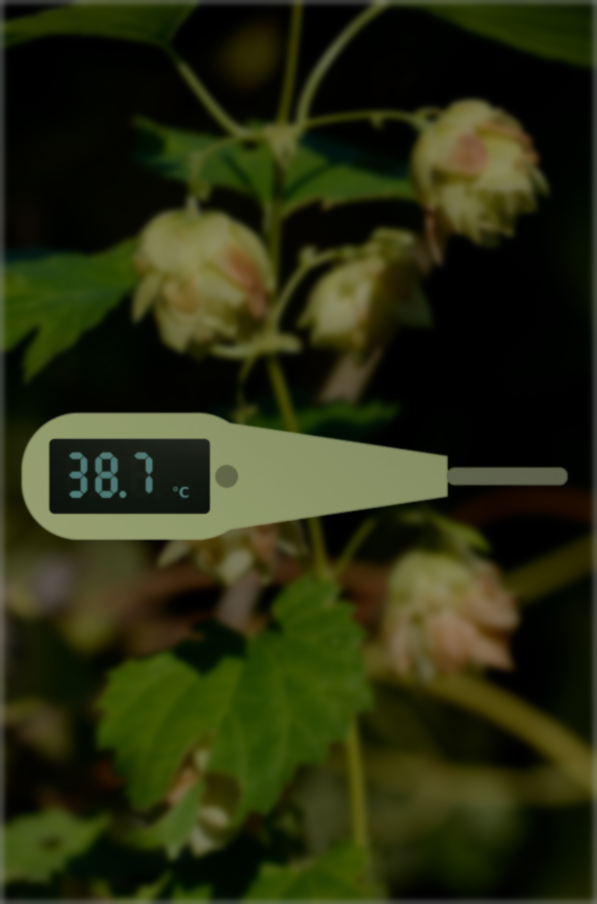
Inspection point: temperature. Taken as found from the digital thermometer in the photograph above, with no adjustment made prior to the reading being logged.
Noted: 38.7 °C
